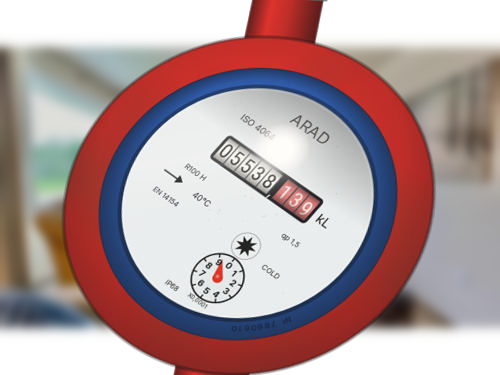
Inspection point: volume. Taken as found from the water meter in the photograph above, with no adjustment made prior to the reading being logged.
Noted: 5538.1389 kL
